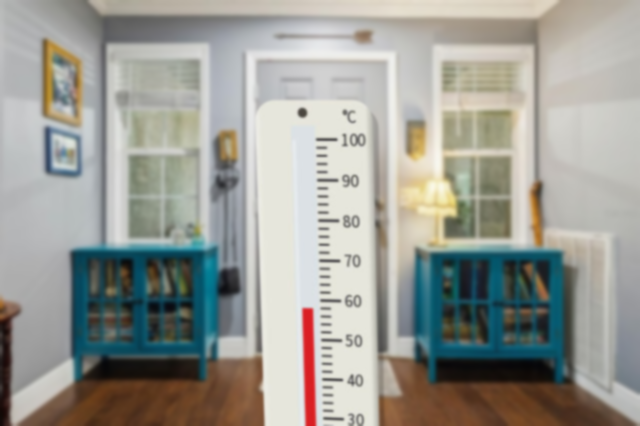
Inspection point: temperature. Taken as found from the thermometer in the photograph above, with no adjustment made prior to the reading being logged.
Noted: 58 °C
